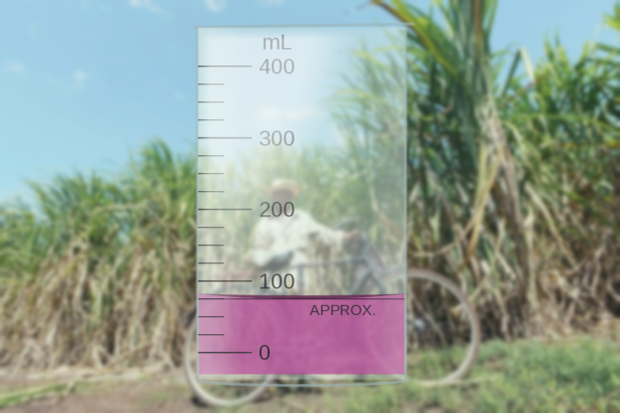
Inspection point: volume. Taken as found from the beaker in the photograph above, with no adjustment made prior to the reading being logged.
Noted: 75 mL
